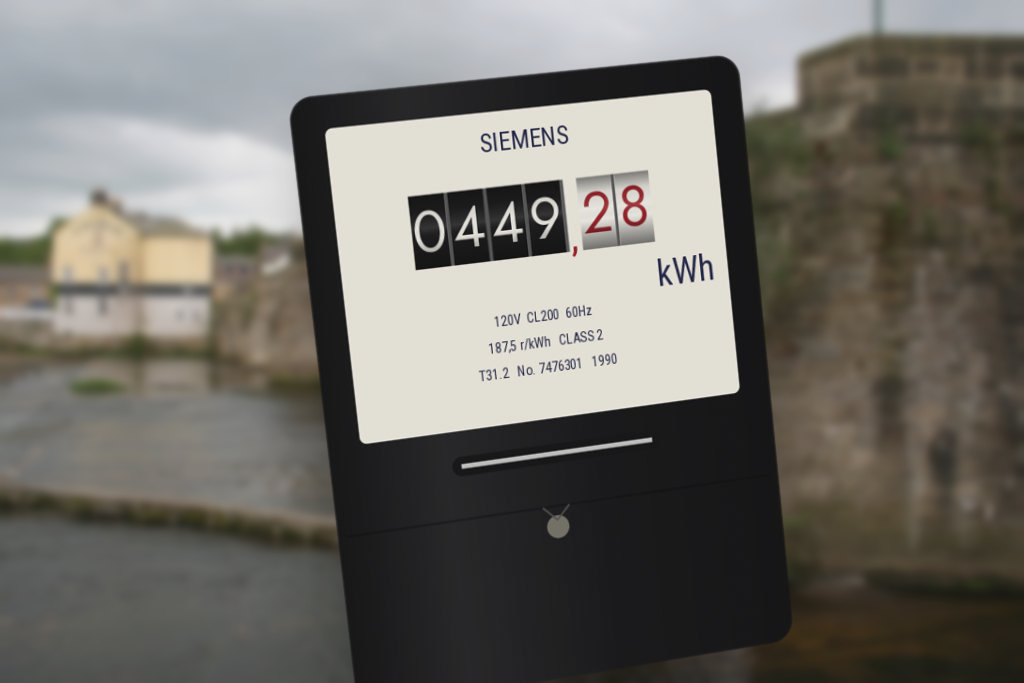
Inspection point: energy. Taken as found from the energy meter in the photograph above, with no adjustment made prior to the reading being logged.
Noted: 449.28 kWh
